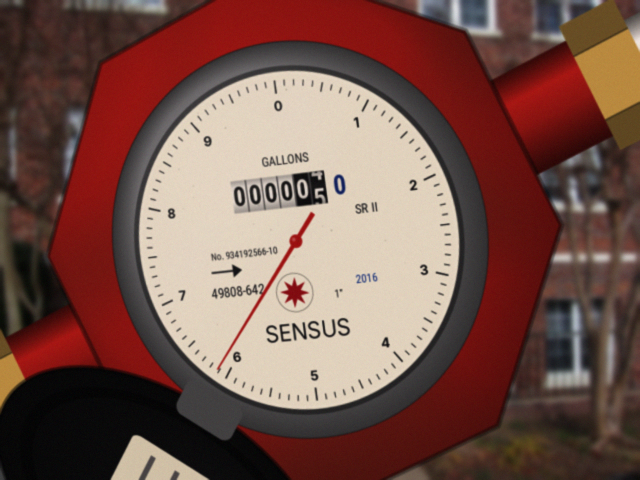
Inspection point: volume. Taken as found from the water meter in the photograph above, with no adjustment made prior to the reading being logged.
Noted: 46.1 gal
